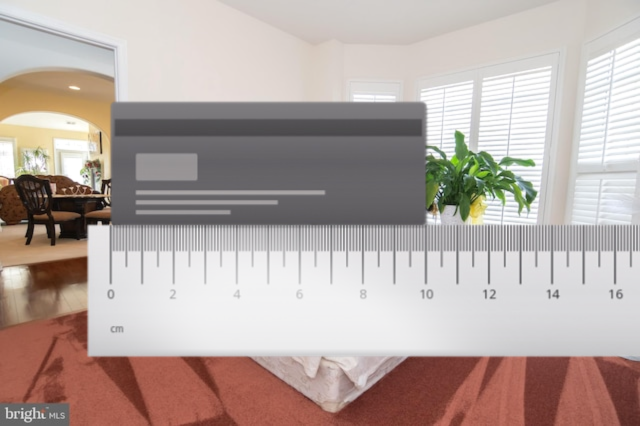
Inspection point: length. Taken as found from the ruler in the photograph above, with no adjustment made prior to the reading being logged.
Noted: 10 cm
